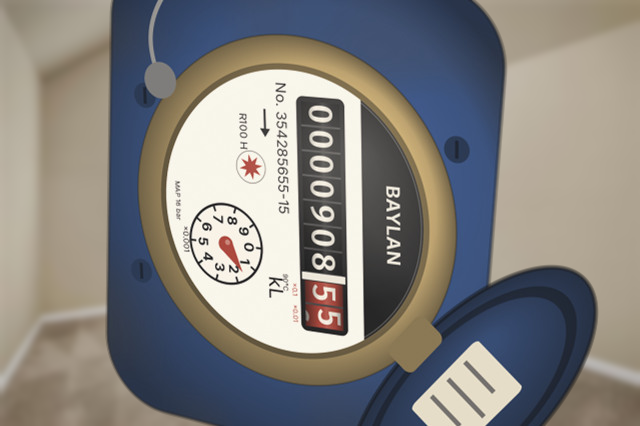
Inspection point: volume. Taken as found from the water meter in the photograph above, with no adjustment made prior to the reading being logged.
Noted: 908.551 kL
